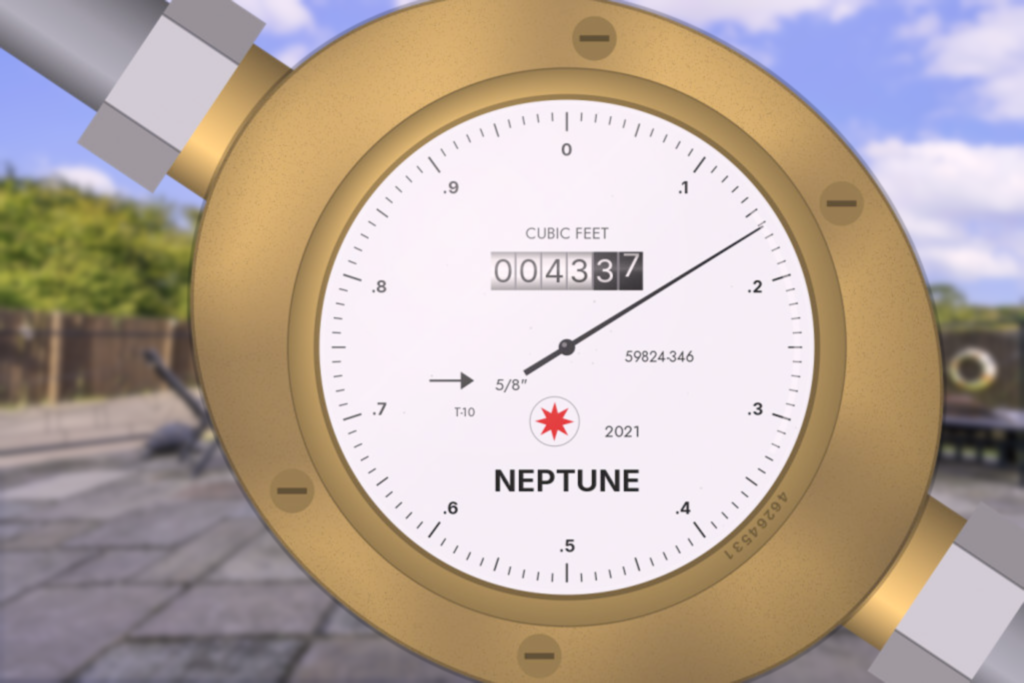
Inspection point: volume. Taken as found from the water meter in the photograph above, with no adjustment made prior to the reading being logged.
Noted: 4337.16 ft³
